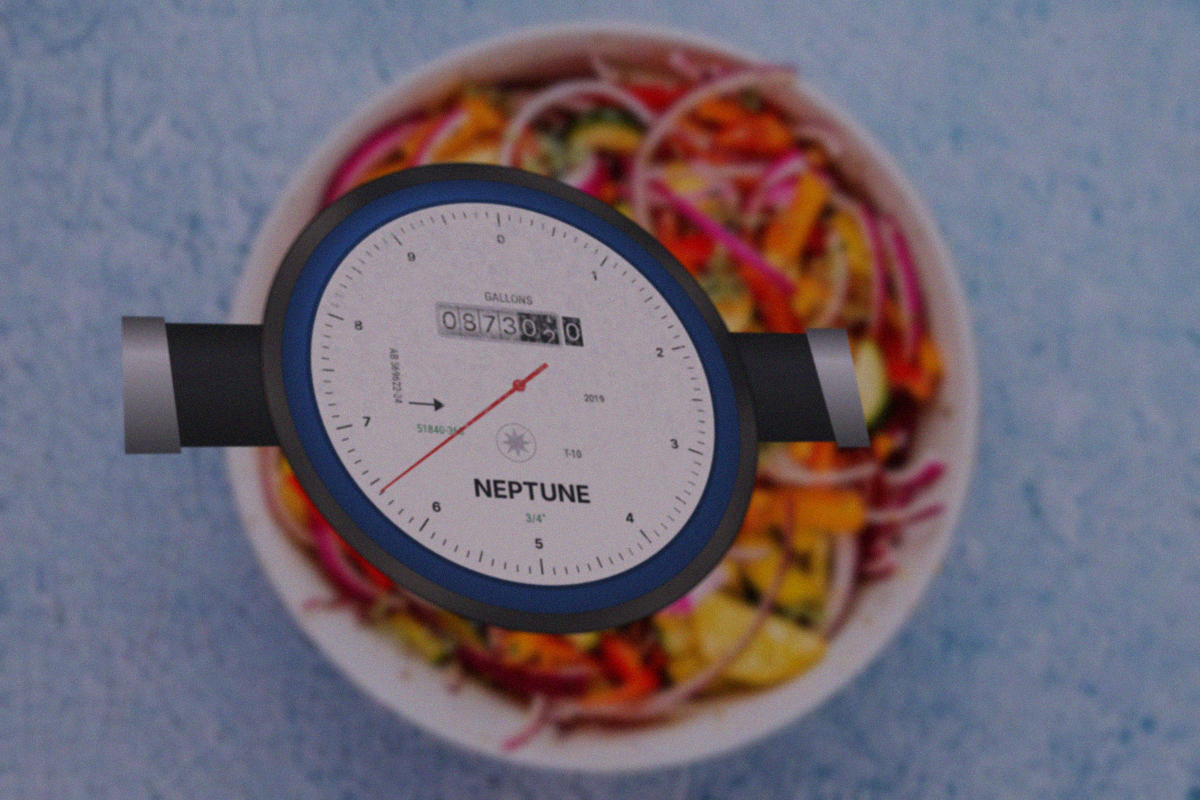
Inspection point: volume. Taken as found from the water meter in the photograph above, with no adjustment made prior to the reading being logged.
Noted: 873016.4 gal
